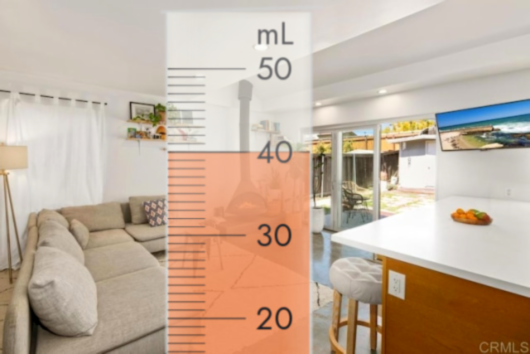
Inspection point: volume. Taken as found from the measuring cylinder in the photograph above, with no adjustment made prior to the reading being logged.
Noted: 40 mL
